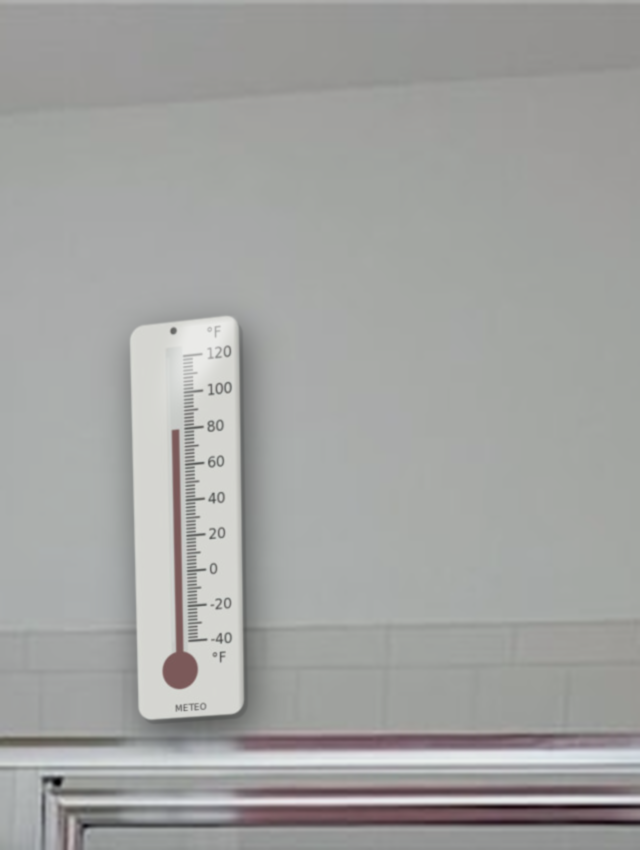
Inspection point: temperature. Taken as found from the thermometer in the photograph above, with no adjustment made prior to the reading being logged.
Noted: 80 °F
